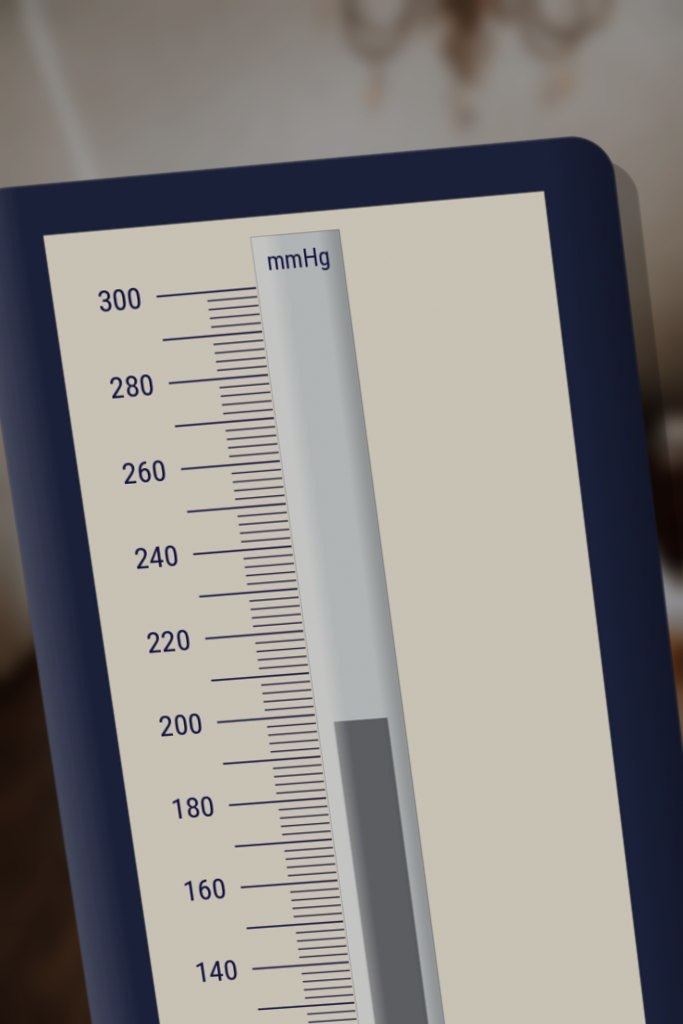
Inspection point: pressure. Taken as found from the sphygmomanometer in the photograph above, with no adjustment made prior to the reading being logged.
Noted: 198 mmHg
